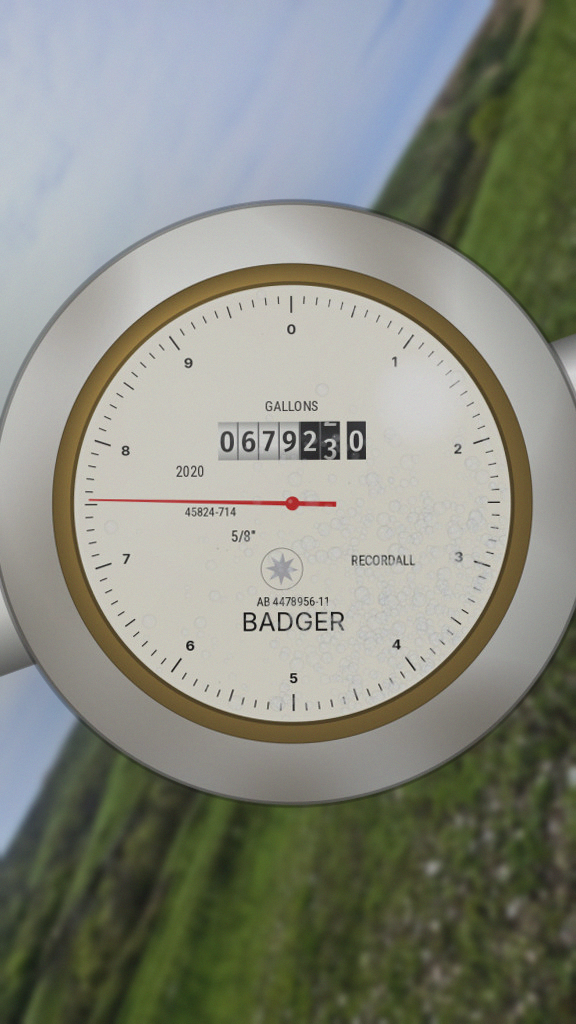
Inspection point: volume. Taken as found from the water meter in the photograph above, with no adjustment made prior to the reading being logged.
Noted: 679227.5 gal
